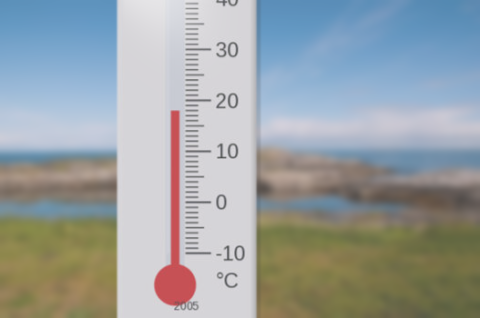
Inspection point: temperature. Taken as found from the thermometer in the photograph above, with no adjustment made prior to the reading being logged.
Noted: 18 °C
